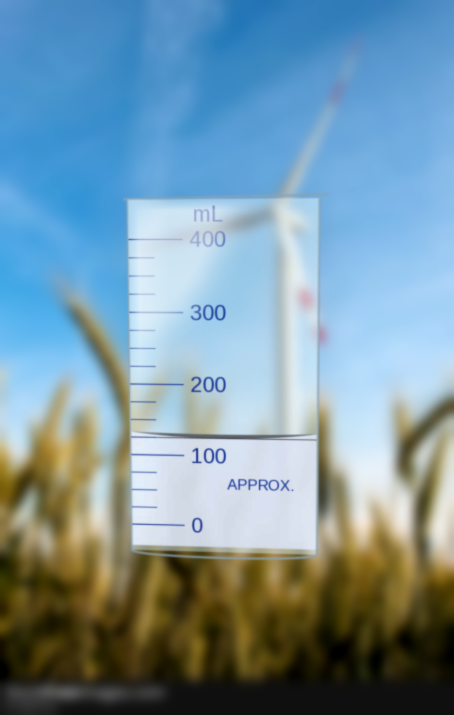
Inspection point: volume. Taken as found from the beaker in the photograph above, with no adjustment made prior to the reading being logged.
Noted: 125 mL
